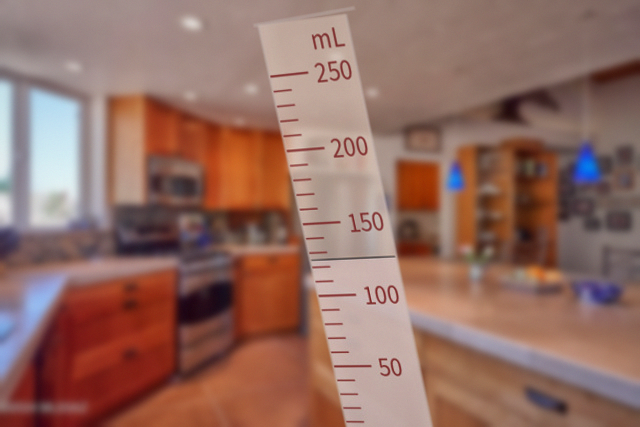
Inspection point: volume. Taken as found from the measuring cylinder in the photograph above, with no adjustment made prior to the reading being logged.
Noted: 125 mL
